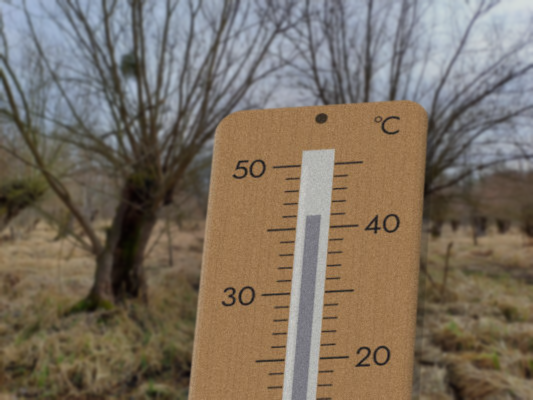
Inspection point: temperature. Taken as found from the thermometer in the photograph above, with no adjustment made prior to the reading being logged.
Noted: 42 °C
